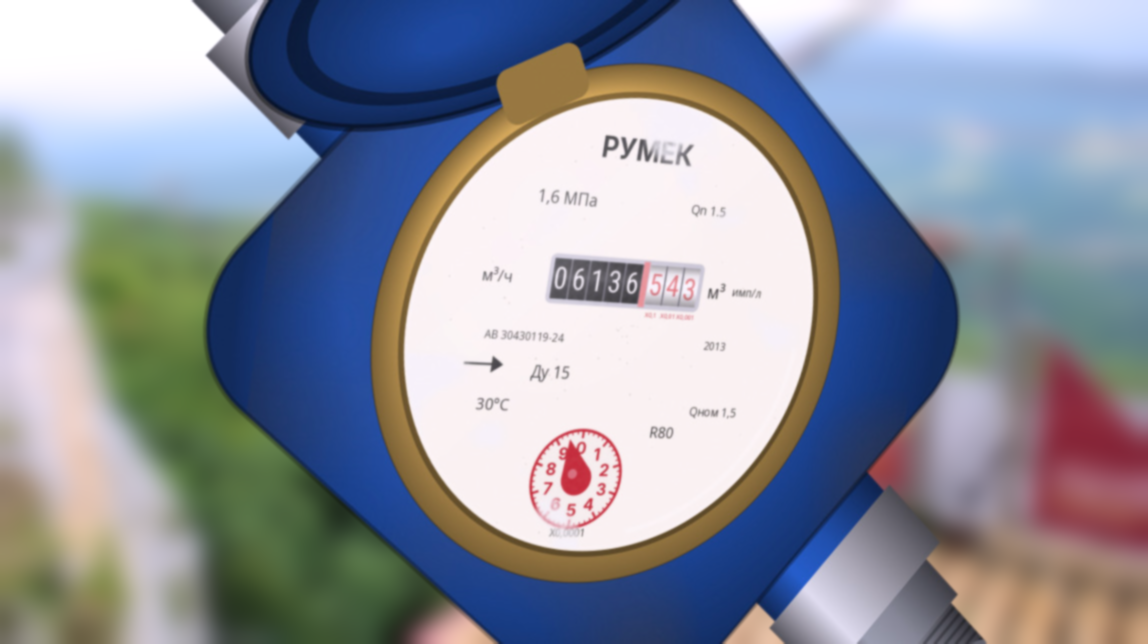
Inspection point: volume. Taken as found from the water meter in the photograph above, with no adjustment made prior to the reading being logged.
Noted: 6136.5429 m³
